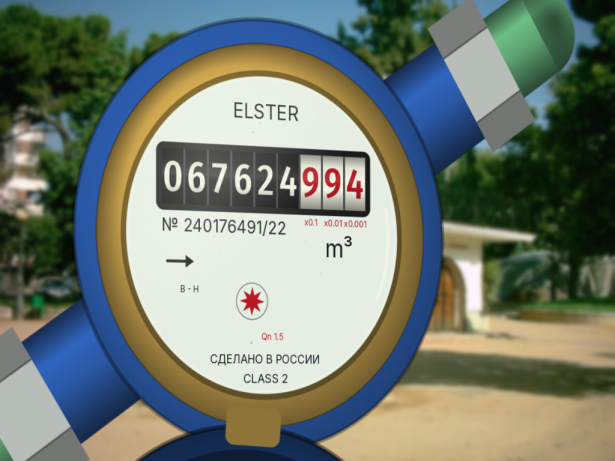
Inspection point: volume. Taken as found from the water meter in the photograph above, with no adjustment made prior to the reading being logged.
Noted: 67624.994 m³
